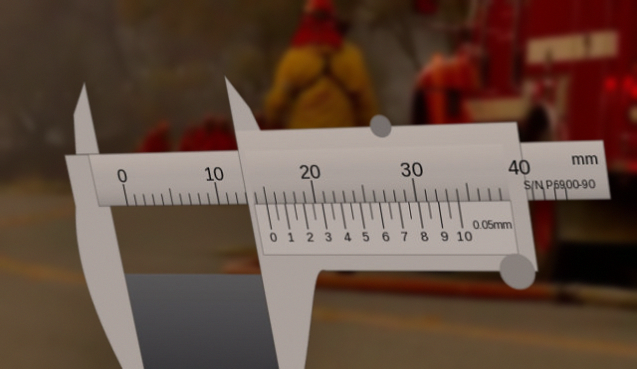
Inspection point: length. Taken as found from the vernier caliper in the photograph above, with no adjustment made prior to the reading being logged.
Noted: 15.0 mm
